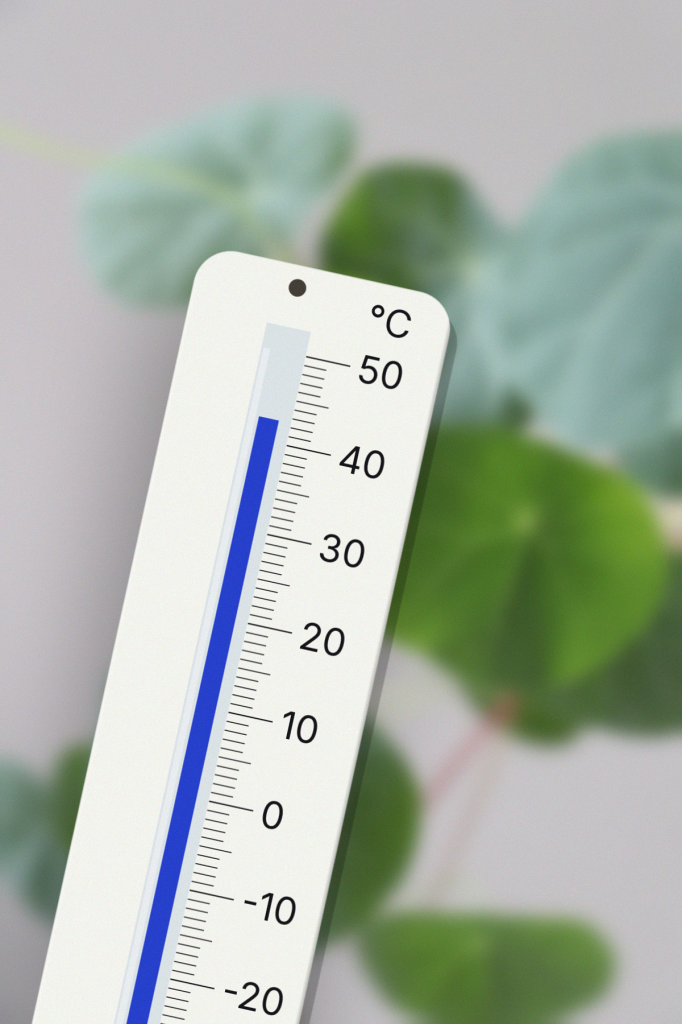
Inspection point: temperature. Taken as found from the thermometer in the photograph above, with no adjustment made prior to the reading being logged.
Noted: 42.5 °C
